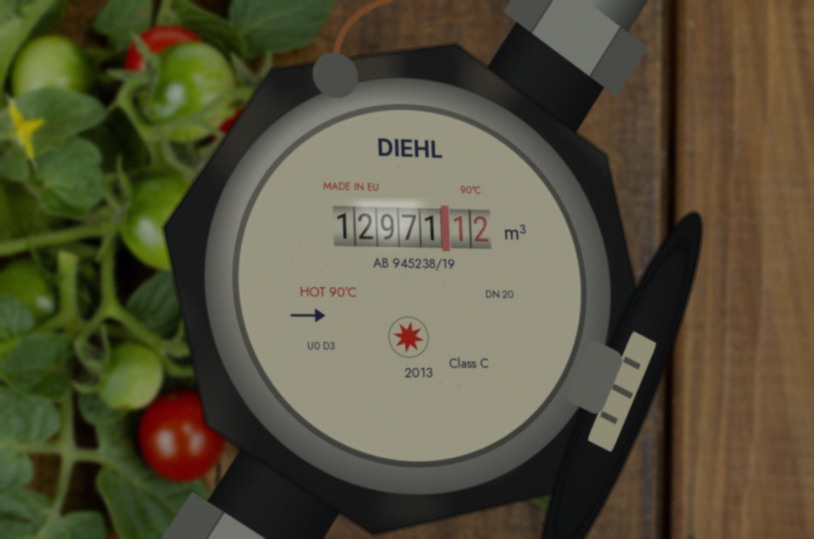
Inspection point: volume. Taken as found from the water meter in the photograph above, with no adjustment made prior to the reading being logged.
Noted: 12971.12 m³
